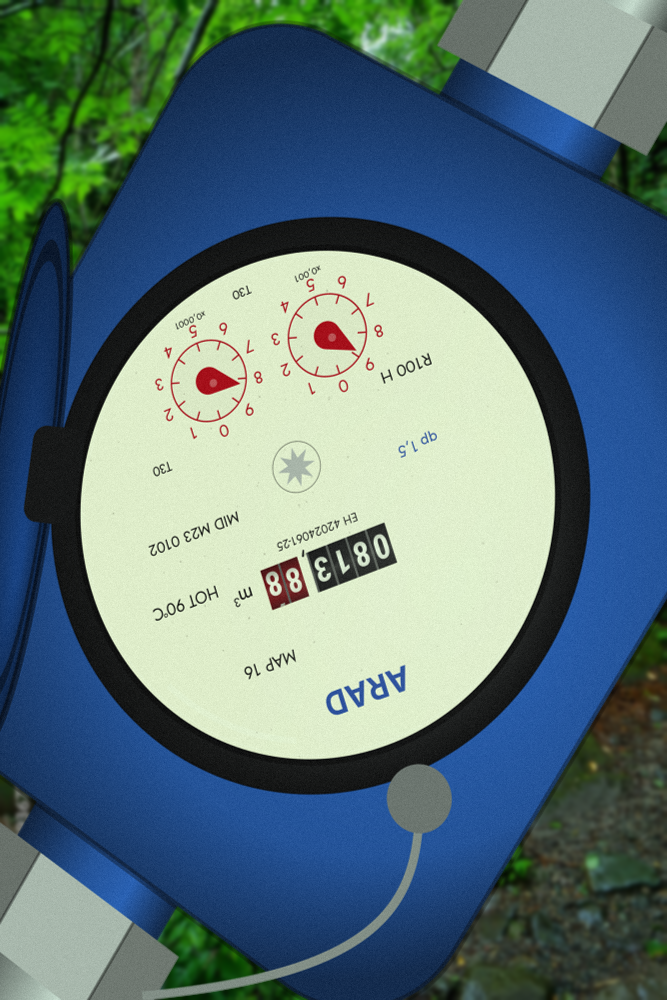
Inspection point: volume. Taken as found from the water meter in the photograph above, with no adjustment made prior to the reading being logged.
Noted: 813.8788 m³
